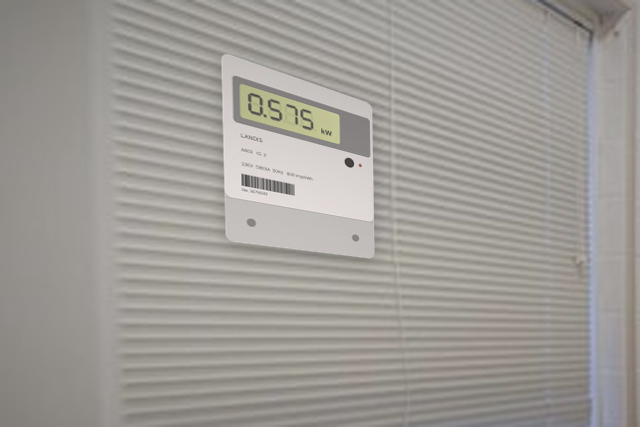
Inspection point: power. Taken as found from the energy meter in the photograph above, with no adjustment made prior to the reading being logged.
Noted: 0.575 kW
